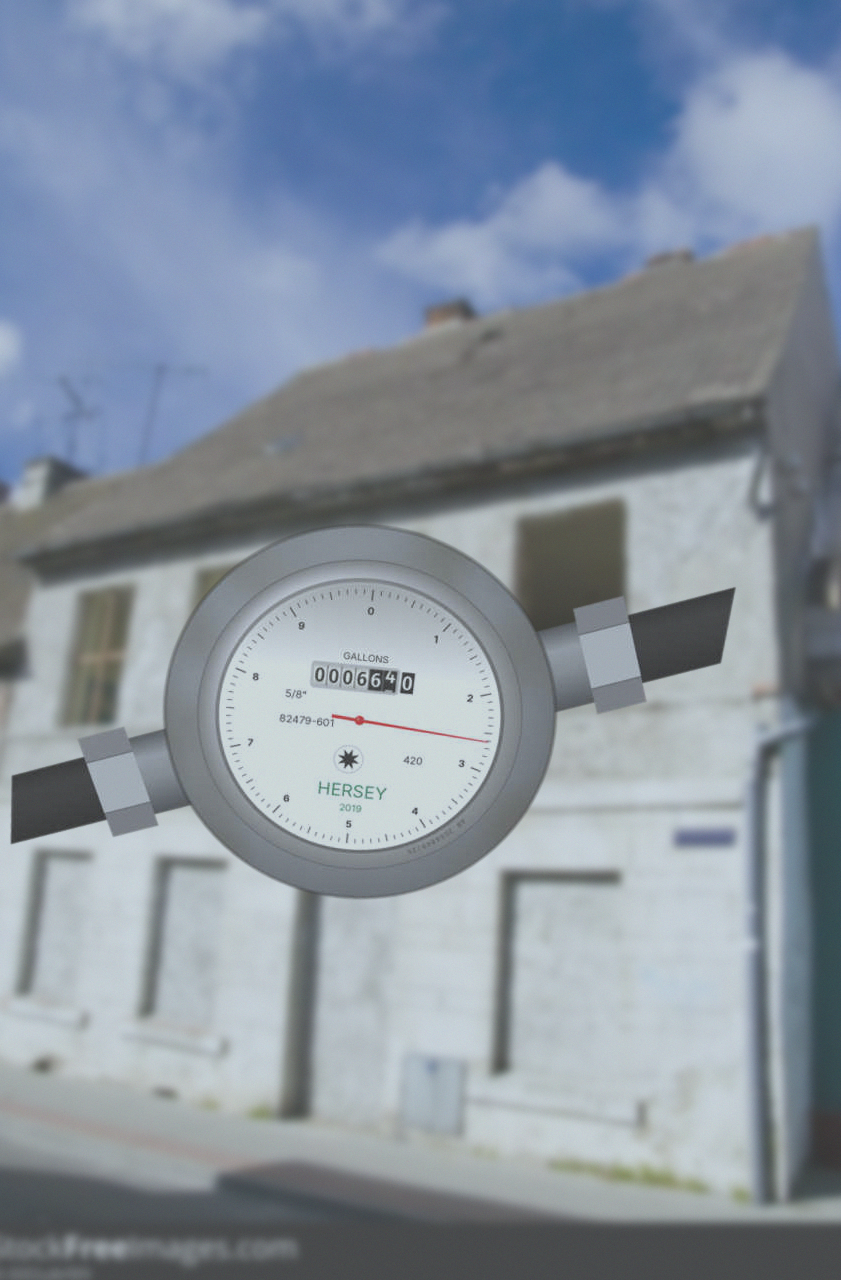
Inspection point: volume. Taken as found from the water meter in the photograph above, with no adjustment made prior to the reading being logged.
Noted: 6642.6 gal
